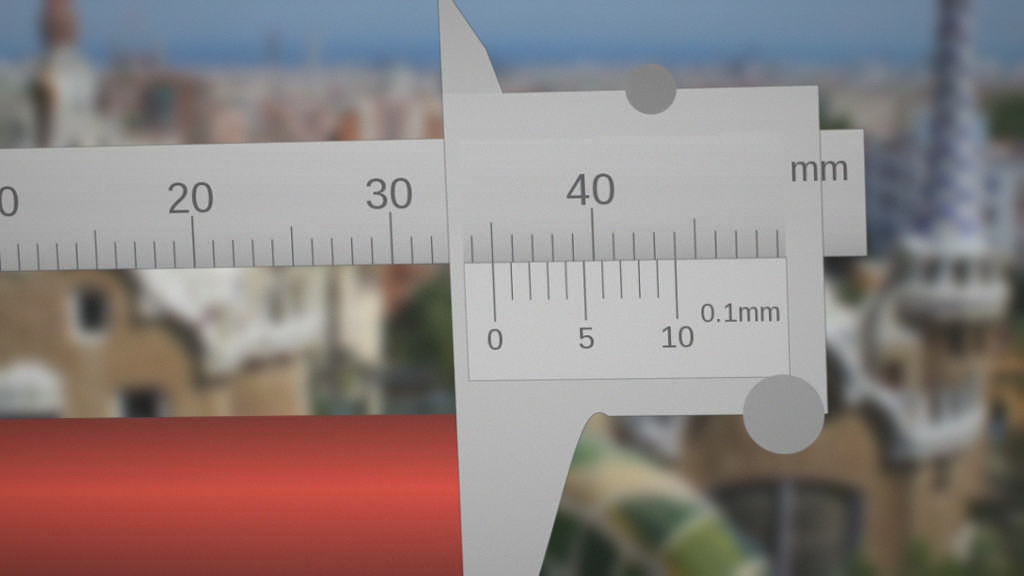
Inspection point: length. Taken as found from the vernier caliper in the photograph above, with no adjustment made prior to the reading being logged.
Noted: 35.0 mm
